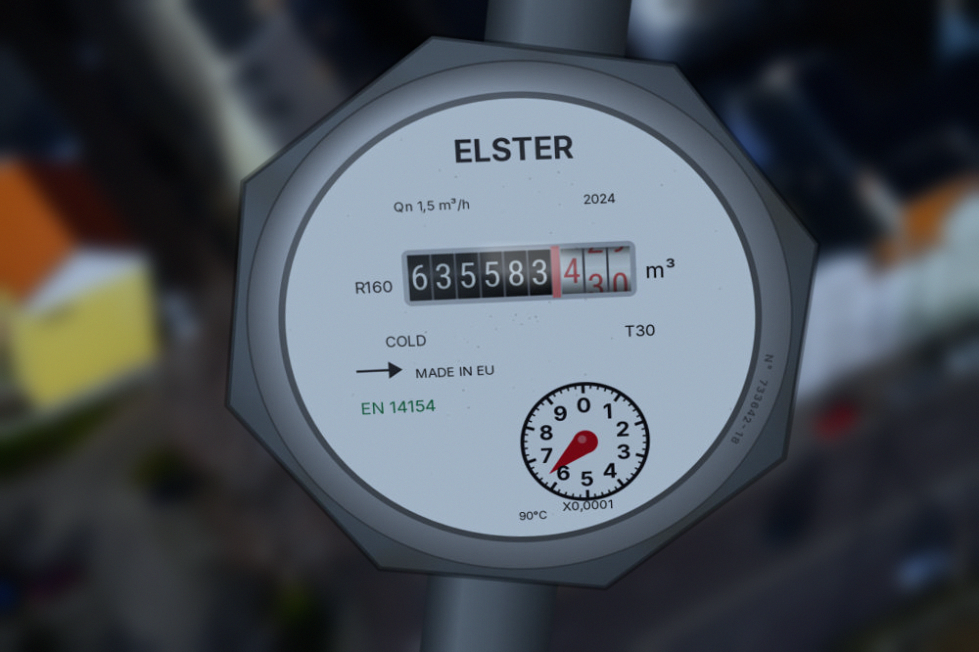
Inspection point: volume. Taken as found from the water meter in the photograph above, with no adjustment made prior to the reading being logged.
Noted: 635583.4296 m³
